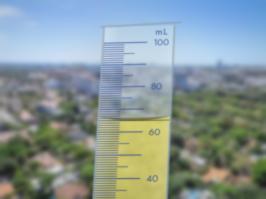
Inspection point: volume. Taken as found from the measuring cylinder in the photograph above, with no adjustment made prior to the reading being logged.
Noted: 65 mL
